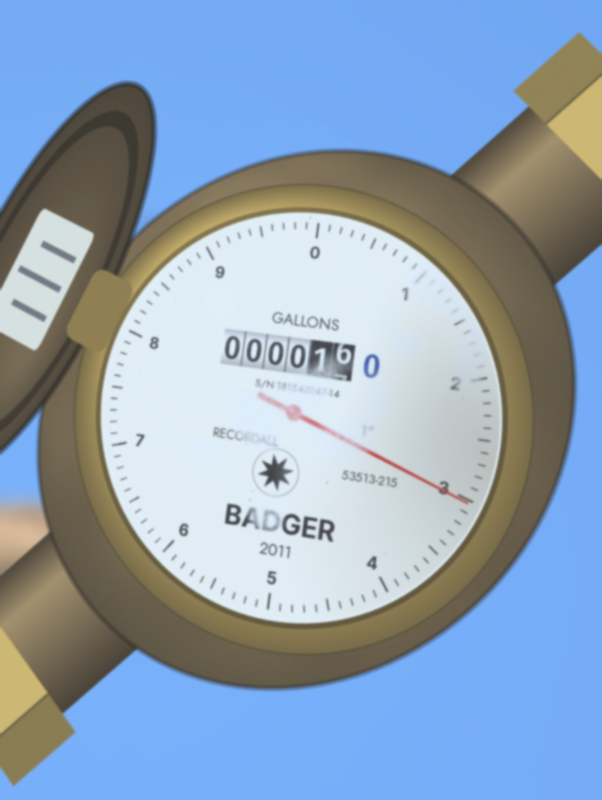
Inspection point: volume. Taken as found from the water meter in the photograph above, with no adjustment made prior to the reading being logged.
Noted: 163.0 gal
